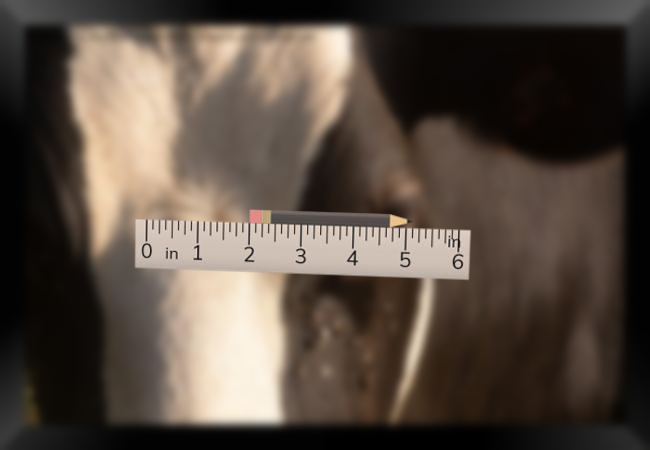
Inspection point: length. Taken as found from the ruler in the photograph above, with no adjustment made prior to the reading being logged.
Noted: 3.125 in
